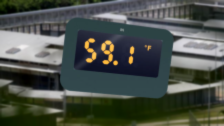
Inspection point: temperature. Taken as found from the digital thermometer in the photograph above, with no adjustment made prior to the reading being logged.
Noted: 59.1 °F
